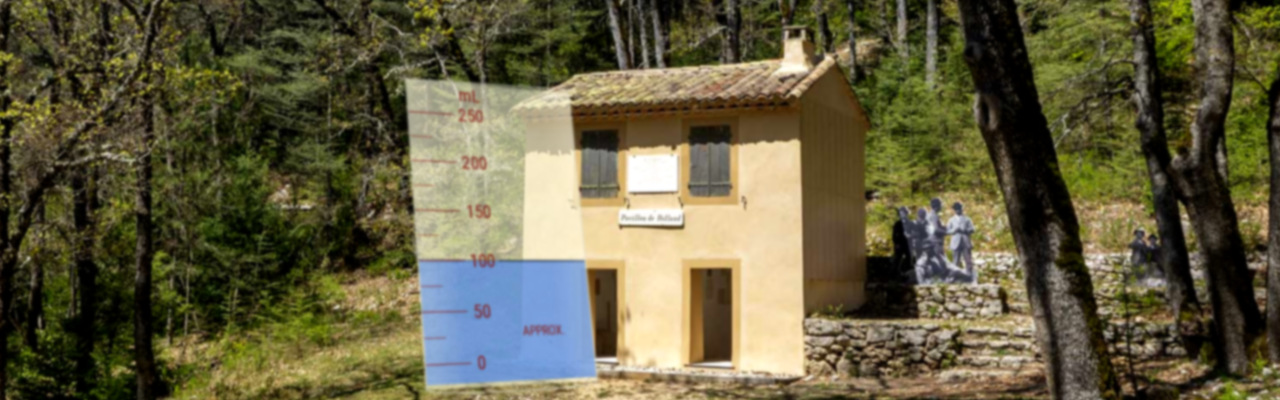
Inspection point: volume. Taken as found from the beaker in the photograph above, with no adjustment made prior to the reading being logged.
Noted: 100 mL
